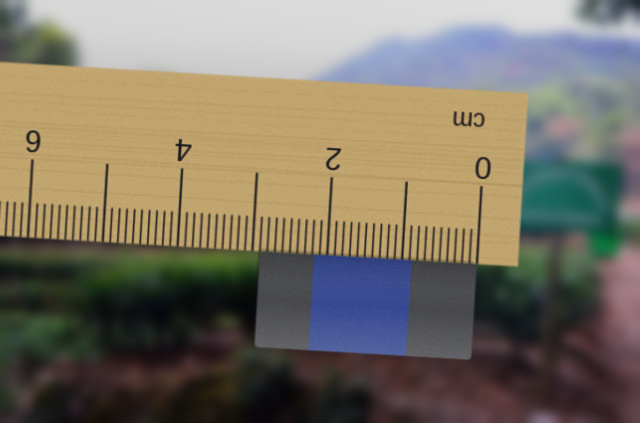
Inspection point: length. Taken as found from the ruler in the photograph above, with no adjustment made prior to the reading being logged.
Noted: 2.9 cm
